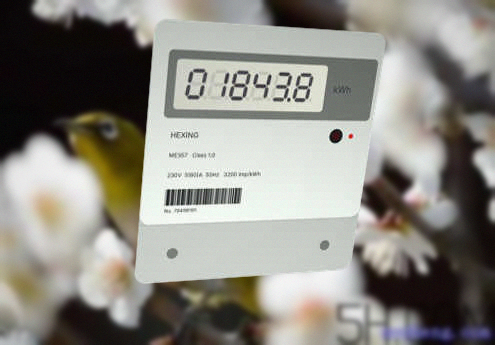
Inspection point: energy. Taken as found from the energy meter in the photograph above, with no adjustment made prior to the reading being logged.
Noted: 1843.8 kWh
